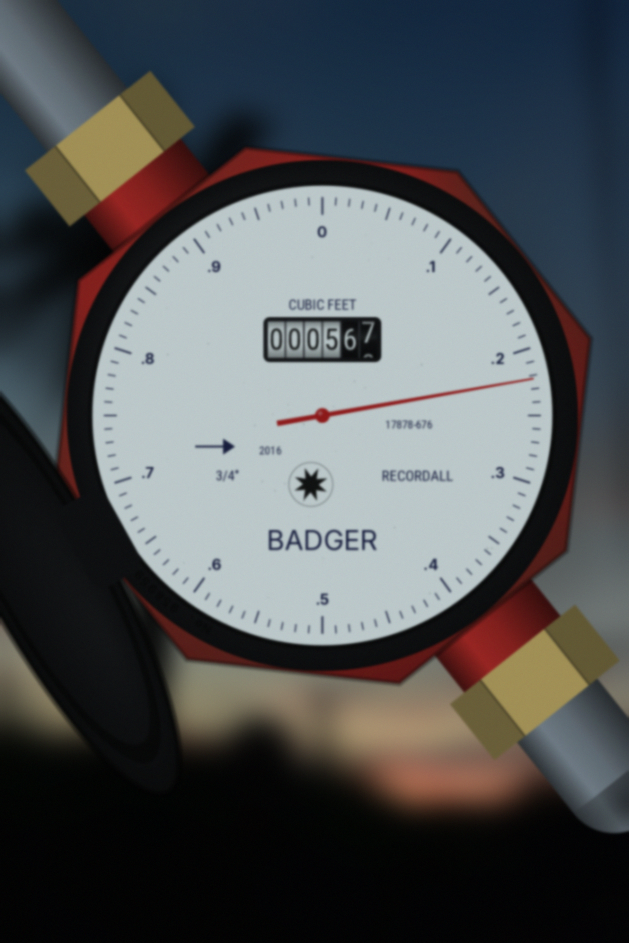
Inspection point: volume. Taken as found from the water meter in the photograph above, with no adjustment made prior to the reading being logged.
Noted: 567.22 ft³
